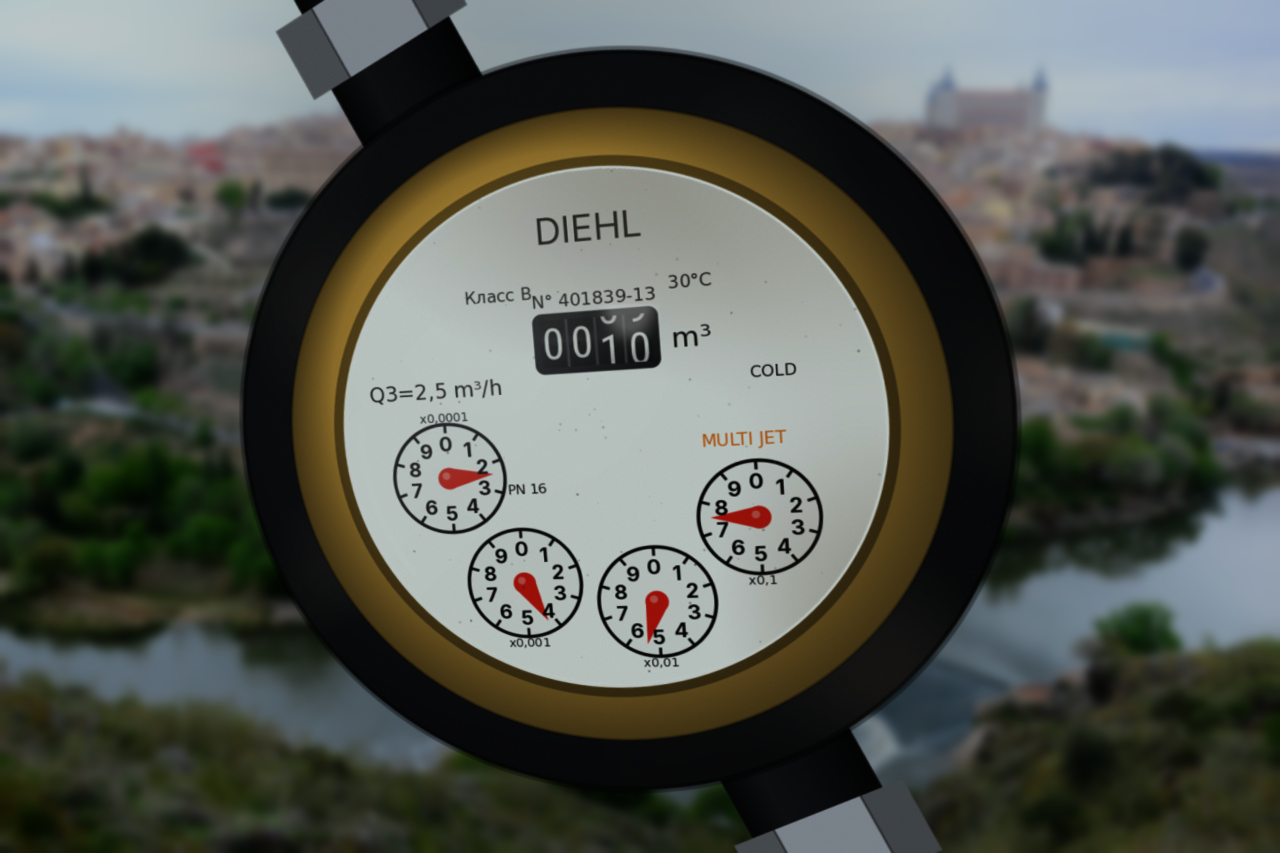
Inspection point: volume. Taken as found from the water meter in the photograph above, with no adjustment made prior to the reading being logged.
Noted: 9.7542 m³
